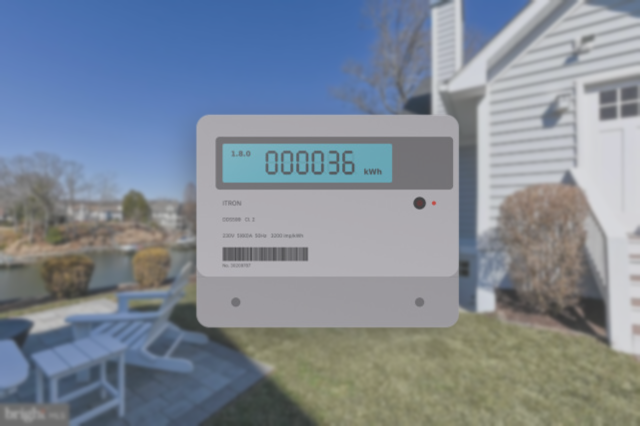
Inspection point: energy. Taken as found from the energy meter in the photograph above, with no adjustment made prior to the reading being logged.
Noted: 36 kWh
